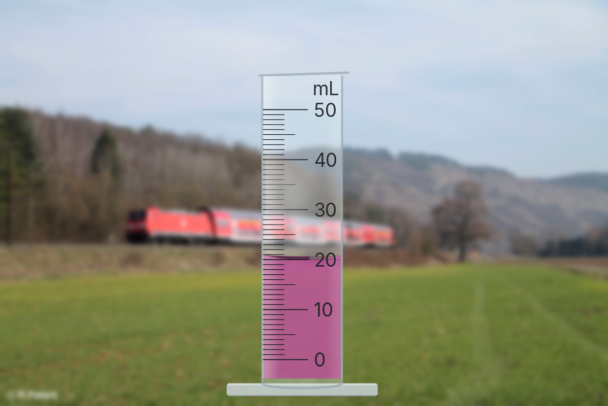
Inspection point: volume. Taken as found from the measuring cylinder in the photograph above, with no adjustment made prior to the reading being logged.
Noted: 20 mL
